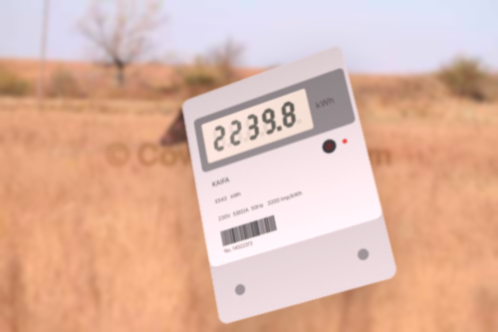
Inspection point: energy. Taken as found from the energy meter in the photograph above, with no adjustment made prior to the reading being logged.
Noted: 2239.8 kWh
